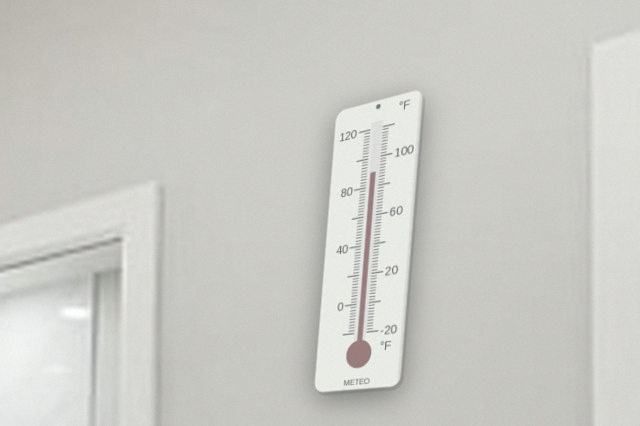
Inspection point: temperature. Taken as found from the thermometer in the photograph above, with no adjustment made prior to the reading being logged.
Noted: 90 °F
